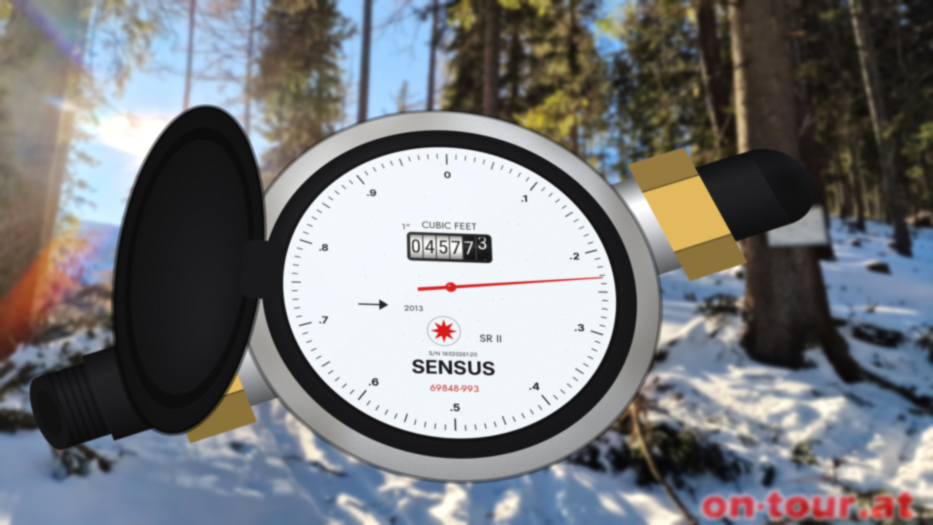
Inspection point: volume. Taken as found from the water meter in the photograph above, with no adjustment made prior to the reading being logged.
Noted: 45773.23 ft³
